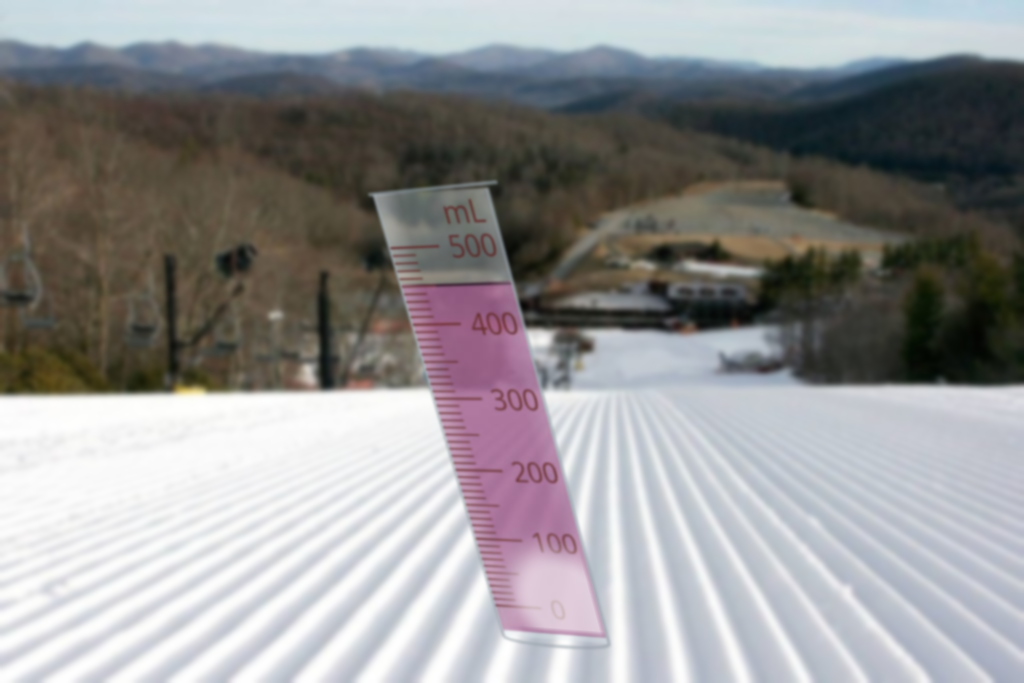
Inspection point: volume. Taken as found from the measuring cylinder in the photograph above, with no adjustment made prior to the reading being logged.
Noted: 450 mL
